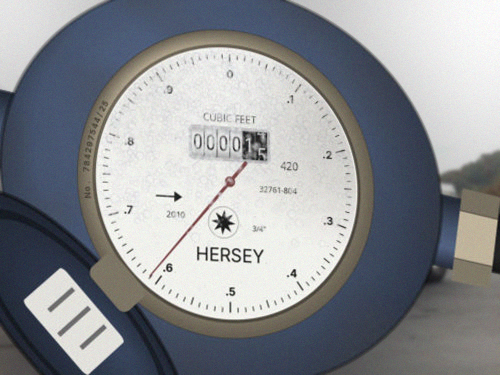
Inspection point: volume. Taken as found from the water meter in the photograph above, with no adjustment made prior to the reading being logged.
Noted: 14.61 ft³
